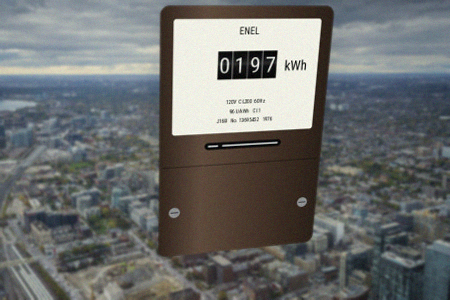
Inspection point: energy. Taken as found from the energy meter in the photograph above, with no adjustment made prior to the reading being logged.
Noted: 197 kWh
